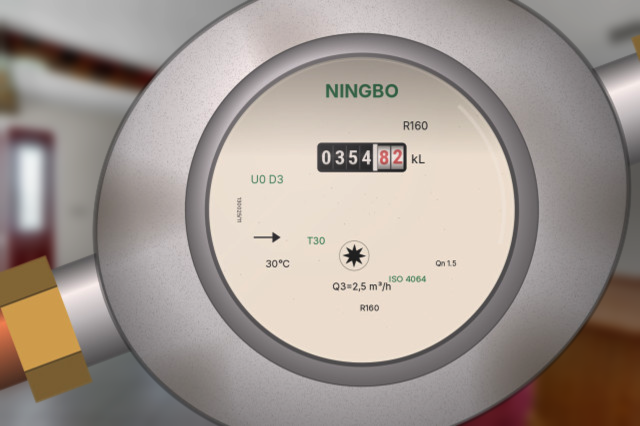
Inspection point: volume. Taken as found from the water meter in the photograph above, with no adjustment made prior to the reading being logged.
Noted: 354.82 kL
